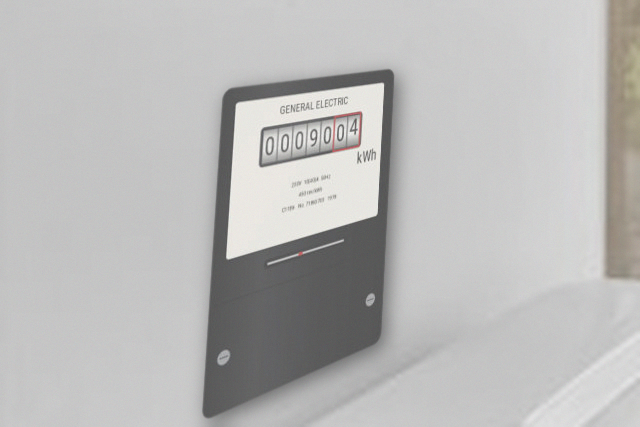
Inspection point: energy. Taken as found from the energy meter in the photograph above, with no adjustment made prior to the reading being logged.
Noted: 90.04 kWh
